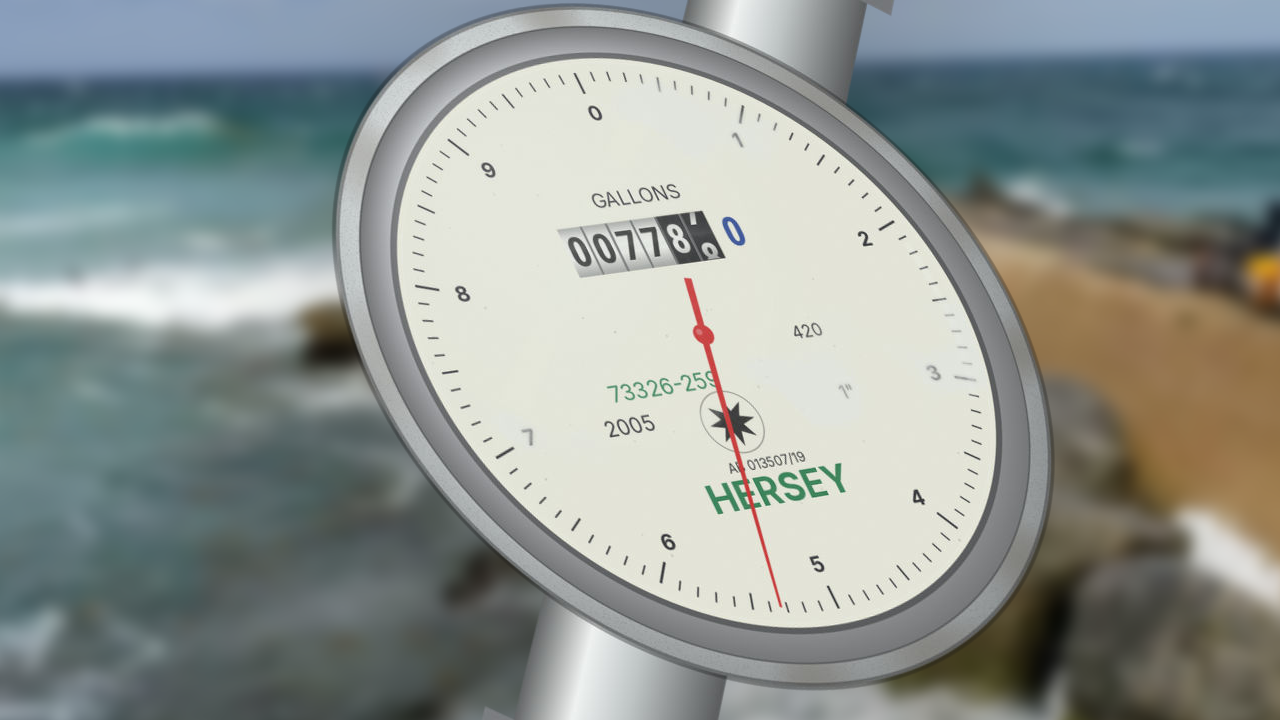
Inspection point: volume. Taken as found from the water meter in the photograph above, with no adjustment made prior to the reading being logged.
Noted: 77875.3 gal
